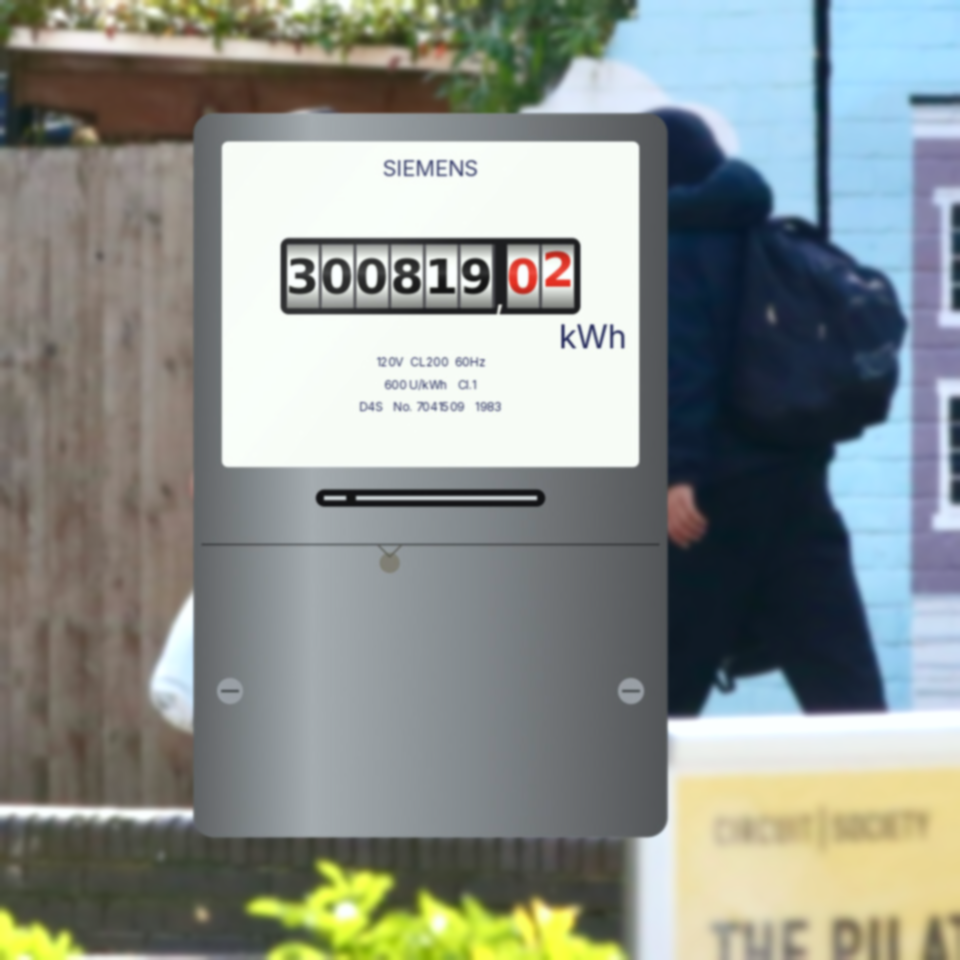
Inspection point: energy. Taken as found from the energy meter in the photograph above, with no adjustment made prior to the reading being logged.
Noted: 300819.02 kWh
